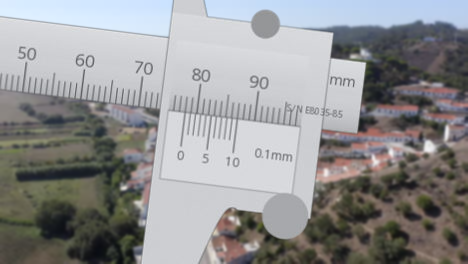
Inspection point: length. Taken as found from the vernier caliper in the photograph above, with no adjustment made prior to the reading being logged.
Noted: 78.0 mm
